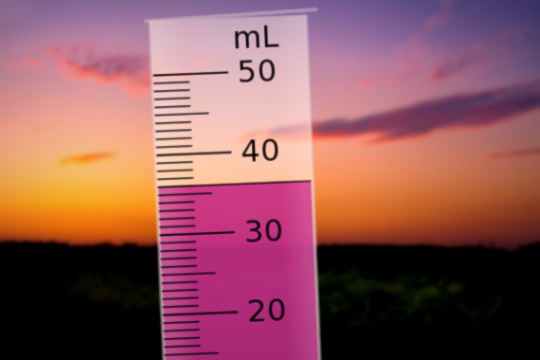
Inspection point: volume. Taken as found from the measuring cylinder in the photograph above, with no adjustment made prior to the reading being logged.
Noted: 36 mL
